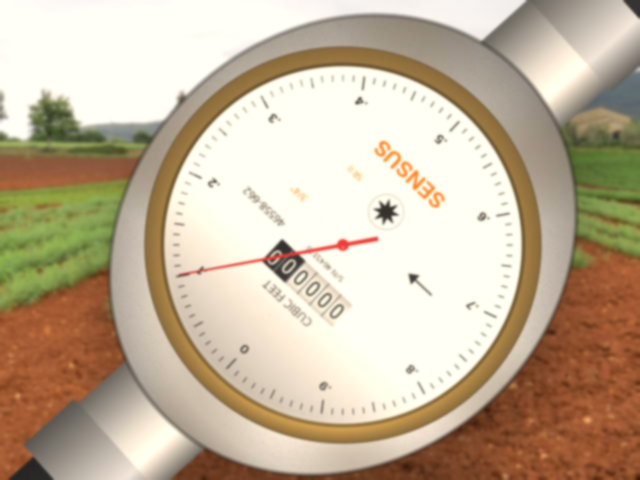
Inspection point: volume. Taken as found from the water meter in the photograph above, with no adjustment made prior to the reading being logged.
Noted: 0.10 ft³
